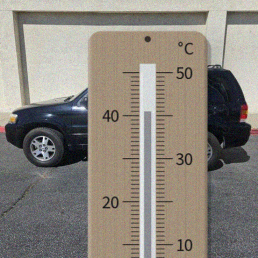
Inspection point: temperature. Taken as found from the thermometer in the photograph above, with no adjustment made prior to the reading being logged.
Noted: 41 °C
